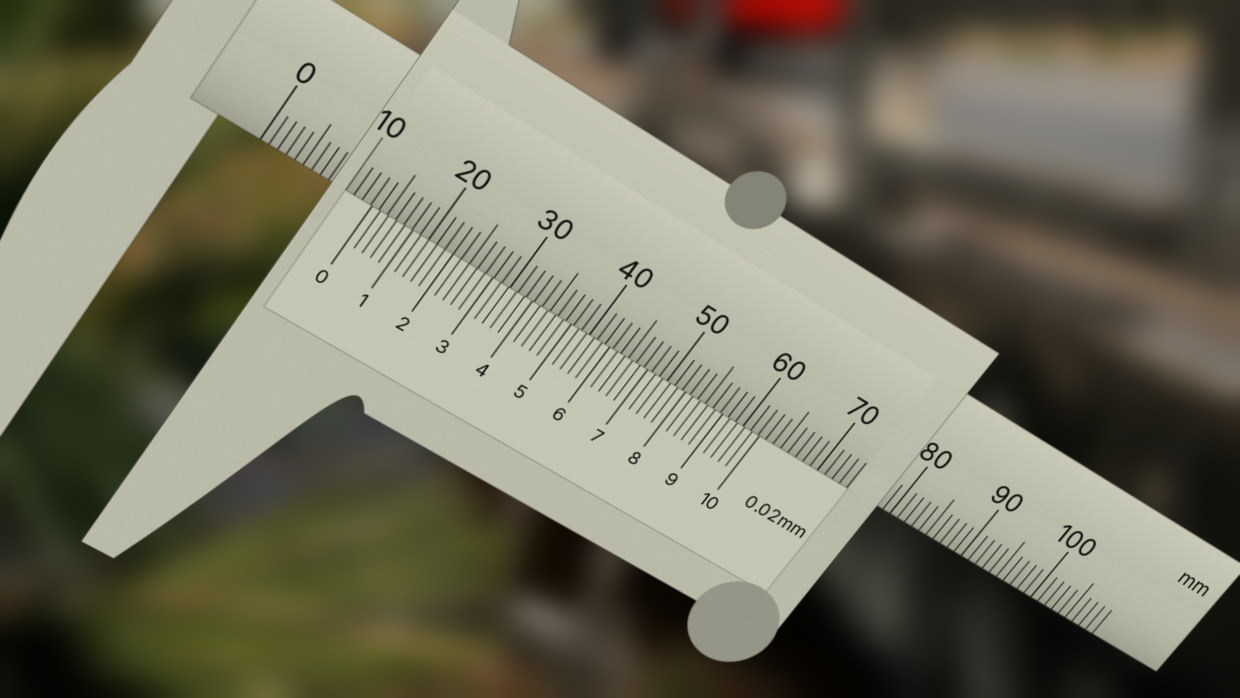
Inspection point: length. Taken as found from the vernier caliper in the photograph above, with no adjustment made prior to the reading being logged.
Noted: 13.2 mm
